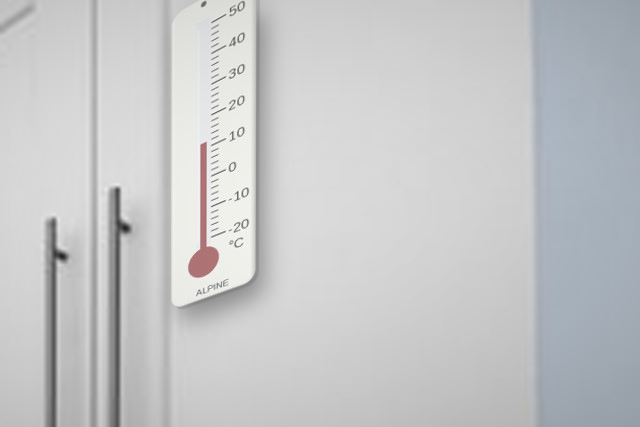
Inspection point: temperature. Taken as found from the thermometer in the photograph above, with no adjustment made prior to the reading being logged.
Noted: 12 °C
